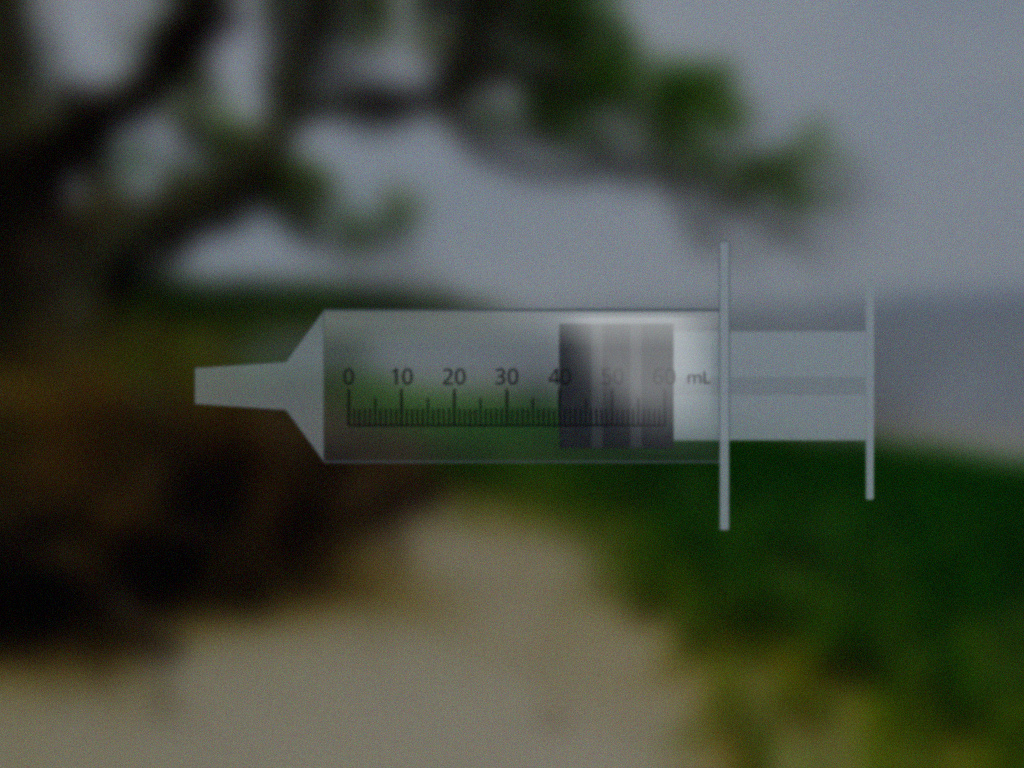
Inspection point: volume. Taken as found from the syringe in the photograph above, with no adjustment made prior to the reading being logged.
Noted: 40 mL
